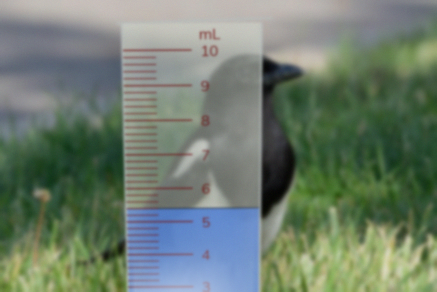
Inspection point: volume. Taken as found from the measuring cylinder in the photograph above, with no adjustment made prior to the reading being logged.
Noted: 5.4 mL
